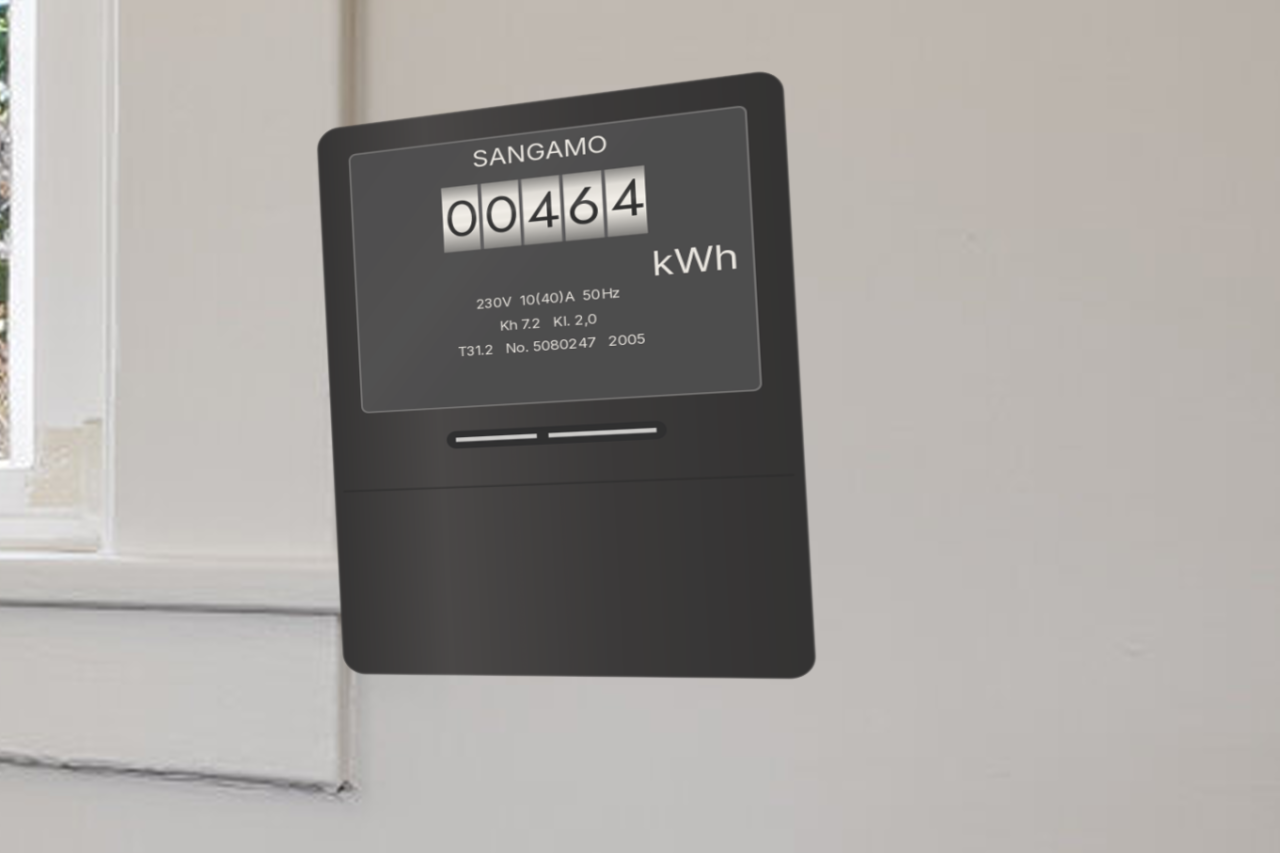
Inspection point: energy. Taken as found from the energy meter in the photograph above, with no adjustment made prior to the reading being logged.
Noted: 464 kWh
